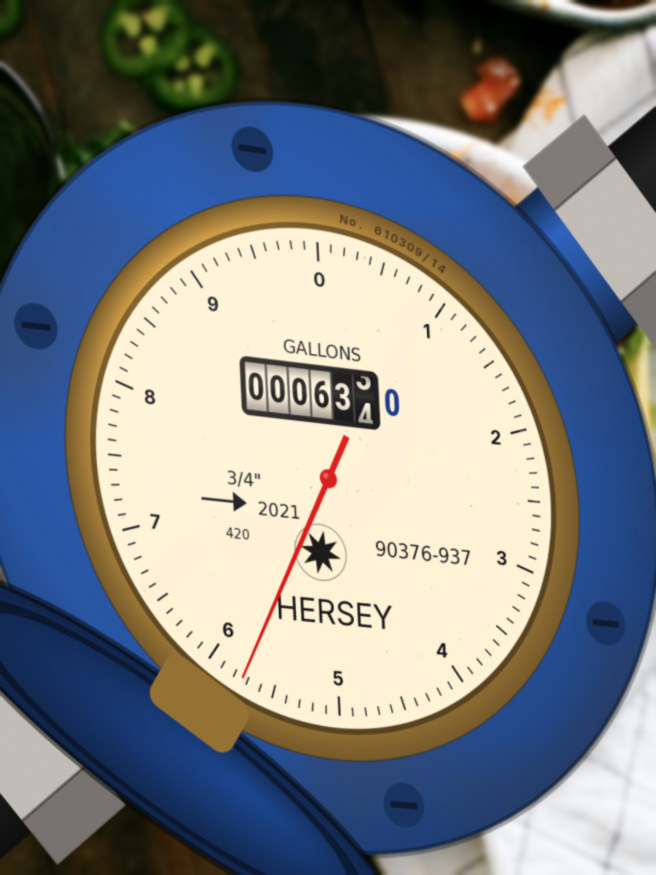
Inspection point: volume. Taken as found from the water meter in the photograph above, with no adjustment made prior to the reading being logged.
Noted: 6335.7 gal
